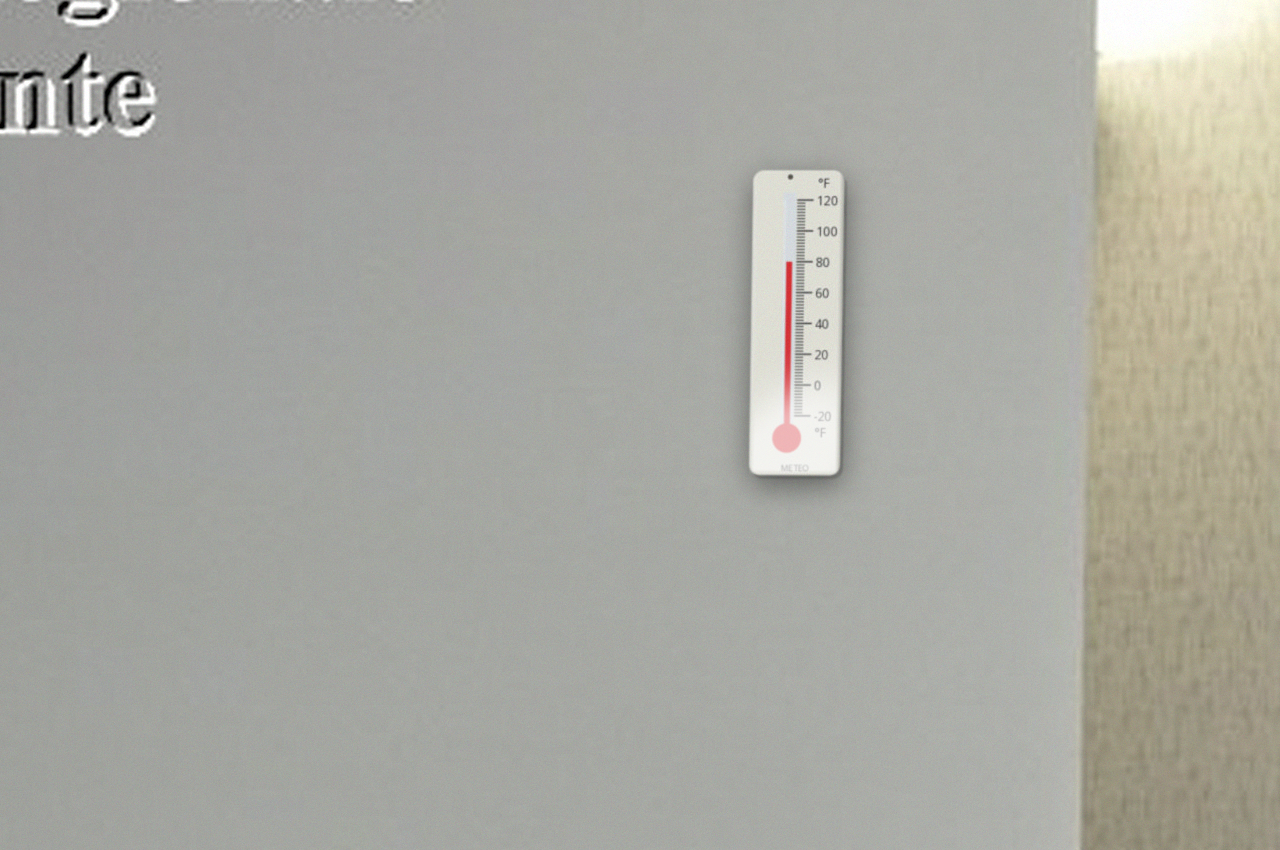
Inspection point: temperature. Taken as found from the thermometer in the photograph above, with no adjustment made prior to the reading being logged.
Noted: 80 °F
